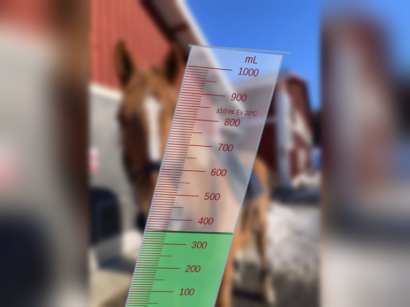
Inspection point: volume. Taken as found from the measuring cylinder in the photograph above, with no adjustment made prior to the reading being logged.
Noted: 350 mL
